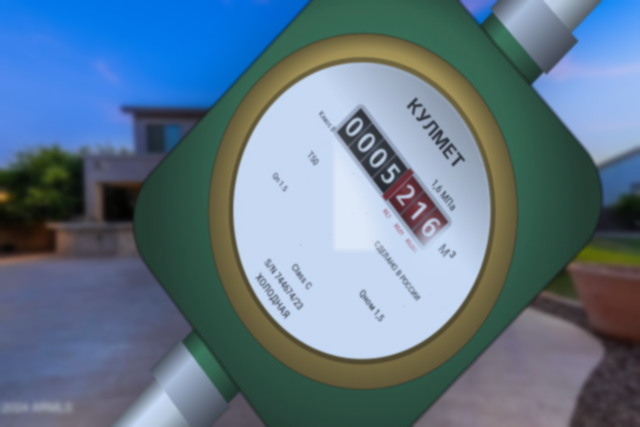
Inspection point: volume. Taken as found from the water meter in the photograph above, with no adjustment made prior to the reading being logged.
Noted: 5.216 m³
